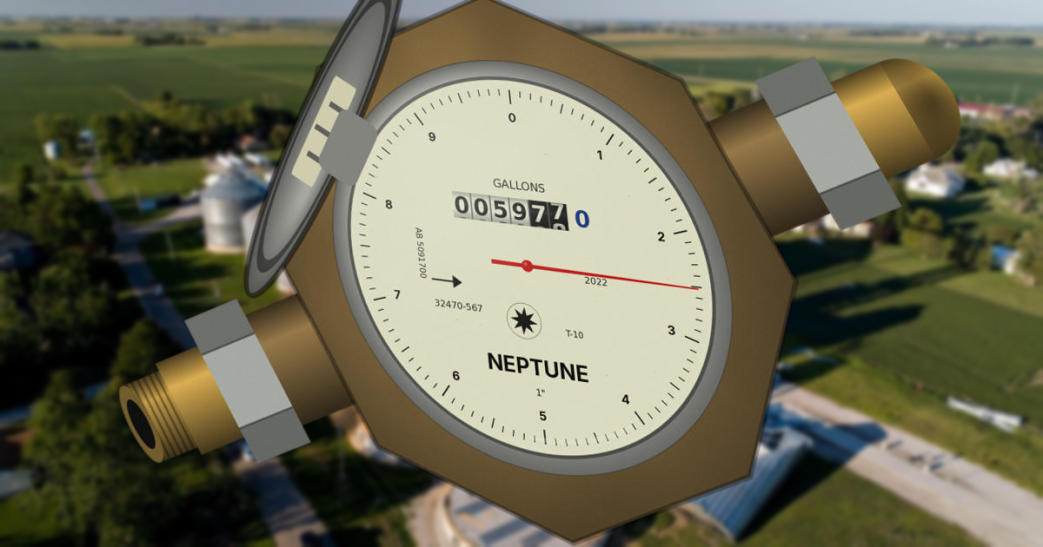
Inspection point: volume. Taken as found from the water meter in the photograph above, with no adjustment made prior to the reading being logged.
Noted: 59772.5 gal
